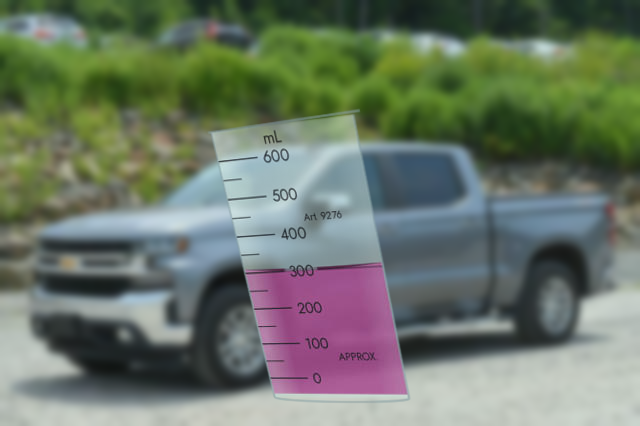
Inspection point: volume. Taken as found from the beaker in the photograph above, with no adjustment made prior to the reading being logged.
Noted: 300 mL
